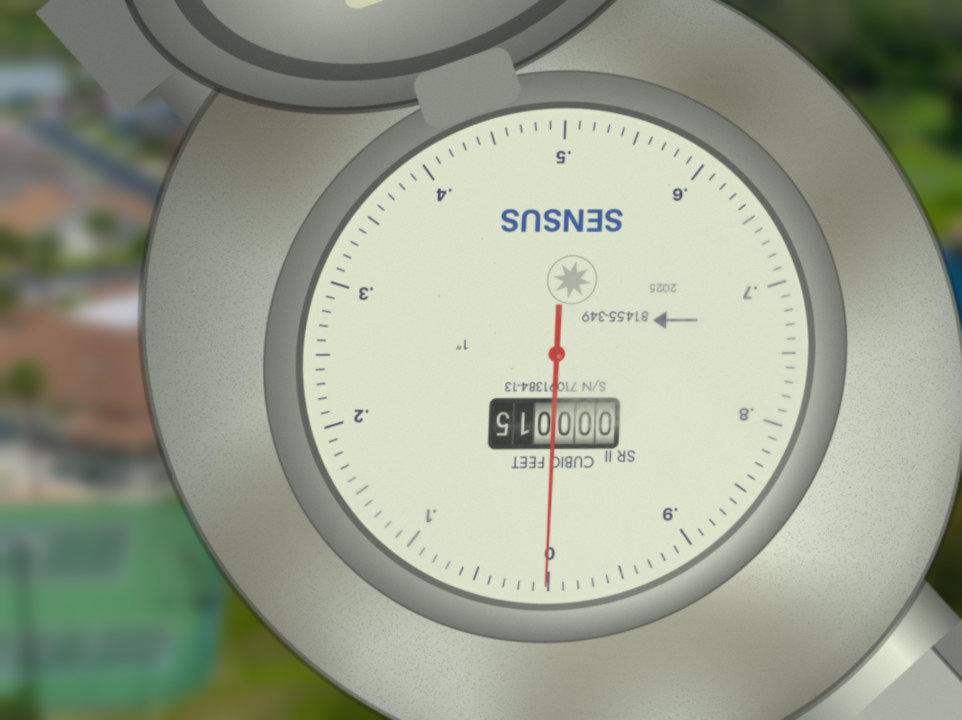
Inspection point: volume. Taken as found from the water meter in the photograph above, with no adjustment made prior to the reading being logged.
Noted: 15.00 ft³
